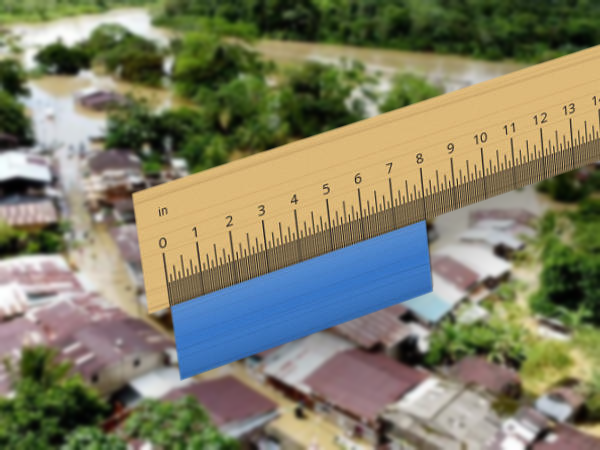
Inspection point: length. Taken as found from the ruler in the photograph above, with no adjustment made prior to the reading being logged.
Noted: 8 in
